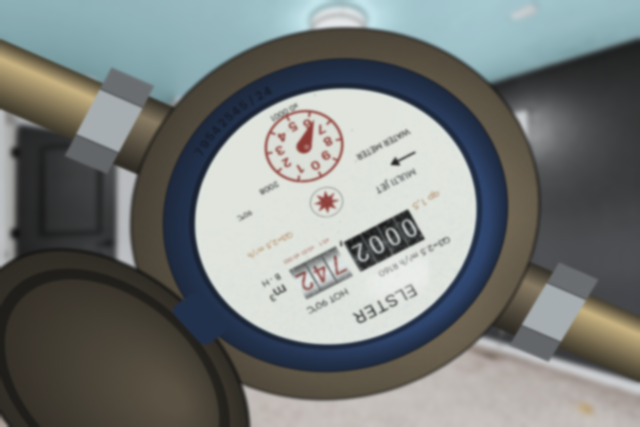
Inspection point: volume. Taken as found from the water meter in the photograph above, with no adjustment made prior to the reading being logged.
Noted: 2.7426 m³
